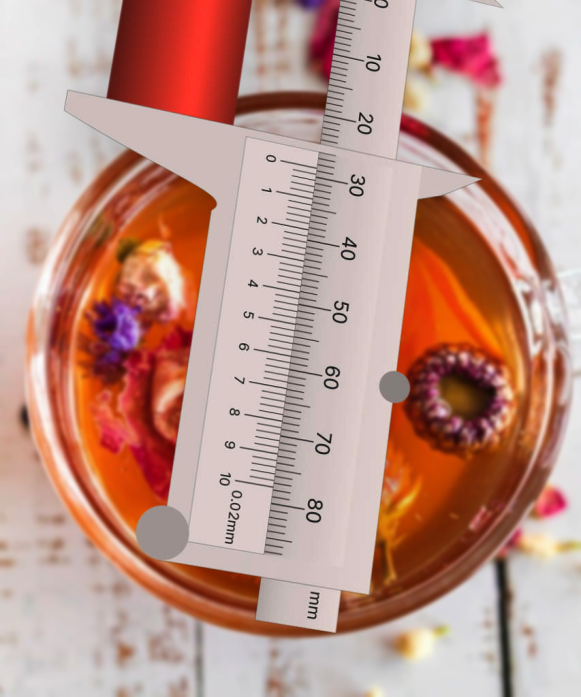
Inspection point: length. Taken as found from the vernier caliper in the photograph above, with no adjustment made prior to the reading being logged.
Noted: 28.6 mm
